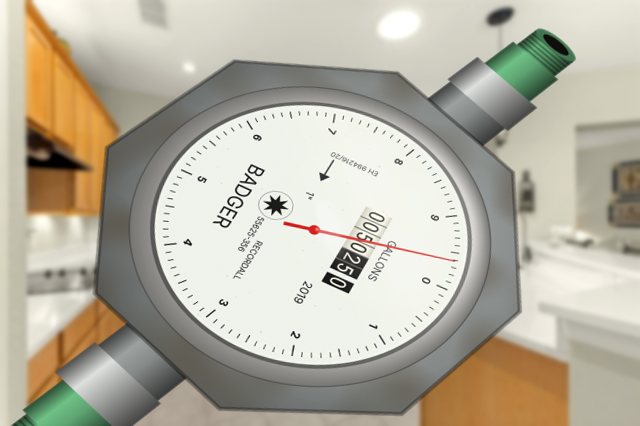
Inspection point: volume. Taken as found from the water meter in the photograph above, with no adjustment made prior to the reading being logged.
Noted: 50249.6 gal
